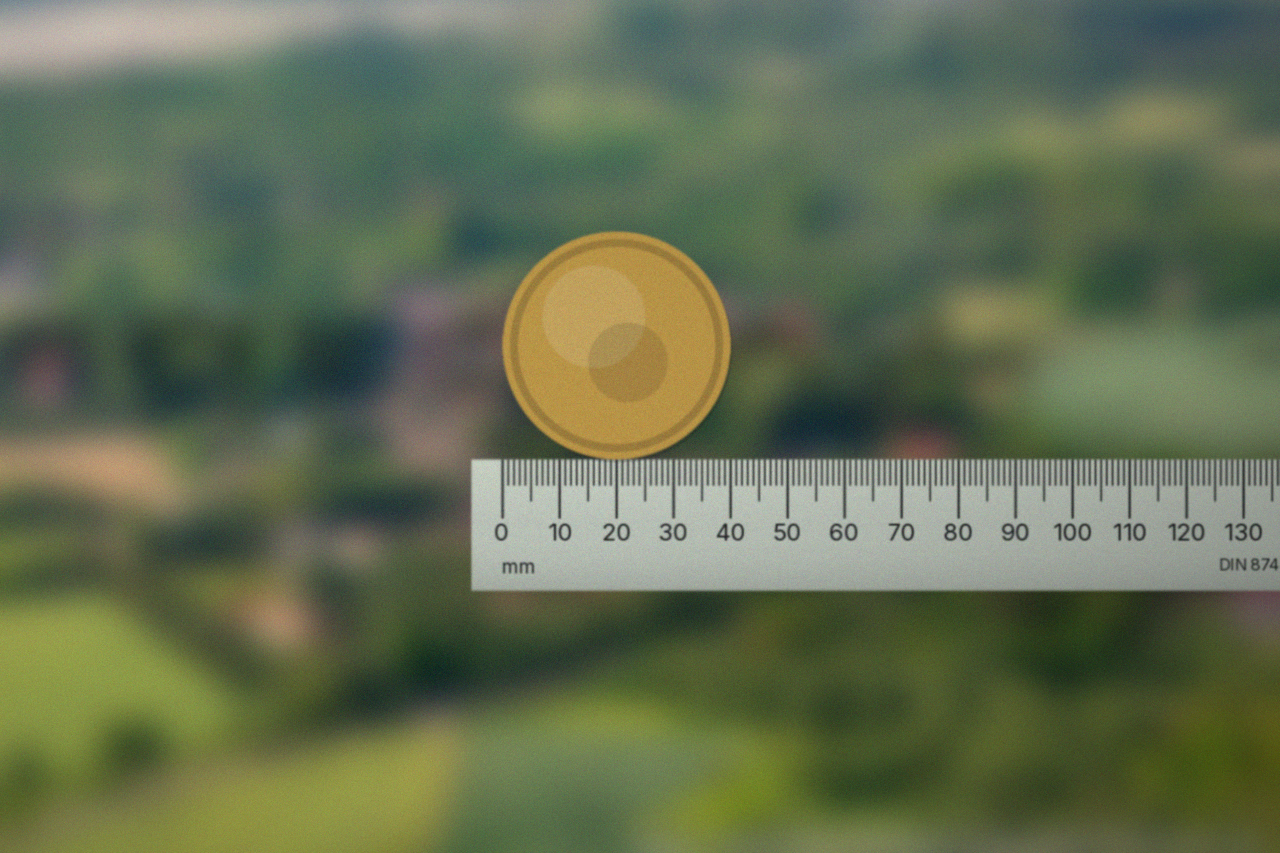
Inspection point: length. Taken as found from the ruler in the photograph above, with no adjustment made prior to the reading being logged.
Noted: 40 mm
